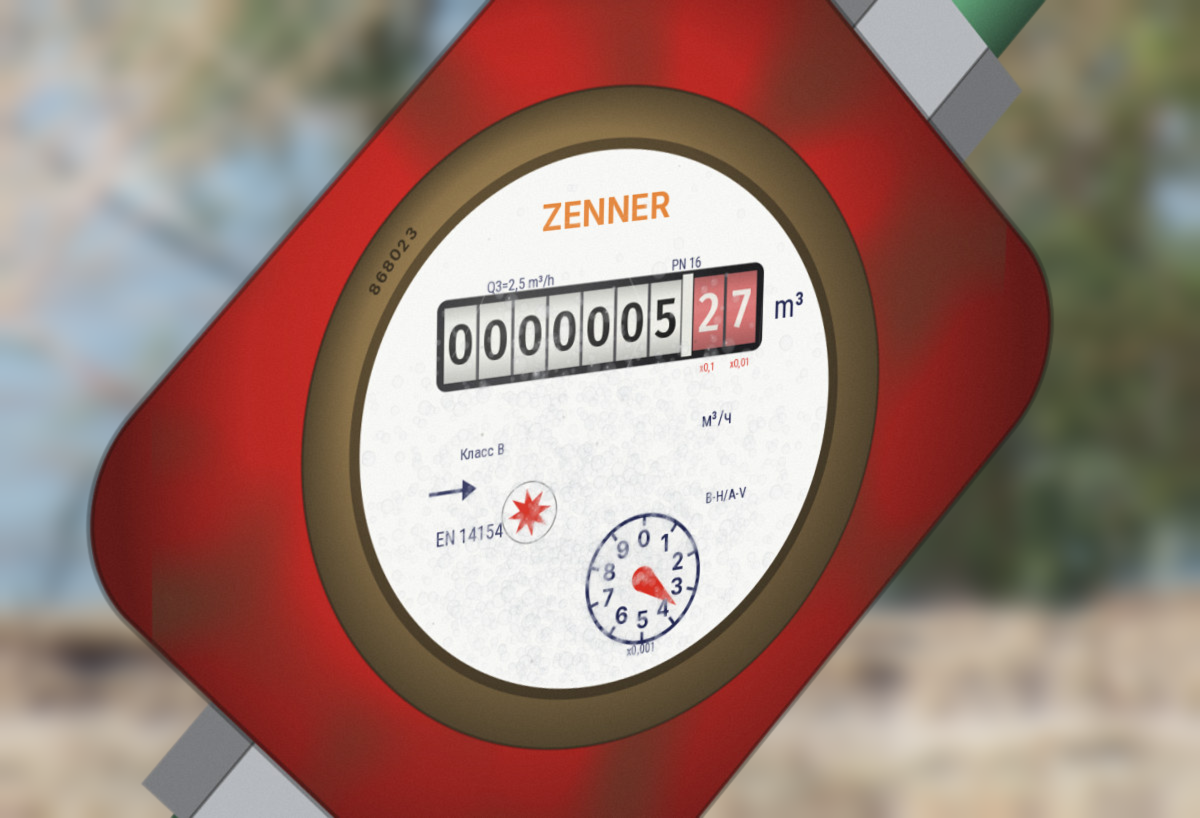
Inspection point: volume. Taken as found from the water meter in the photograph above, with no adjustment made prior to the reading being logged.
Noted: 5.273 m³
